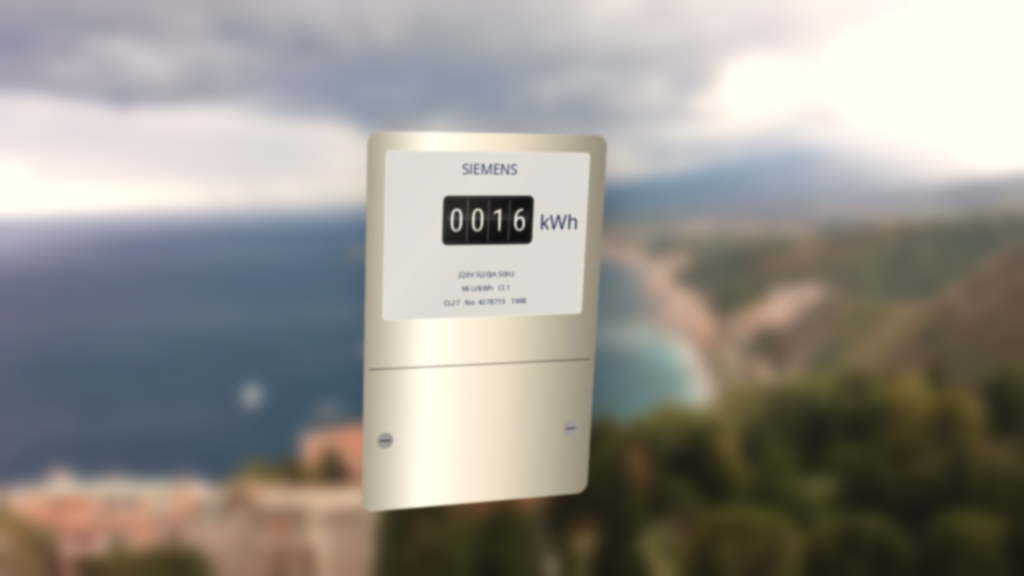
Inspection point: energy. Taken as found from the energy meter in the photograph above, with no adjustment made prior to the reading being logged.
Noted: 16 kWh
